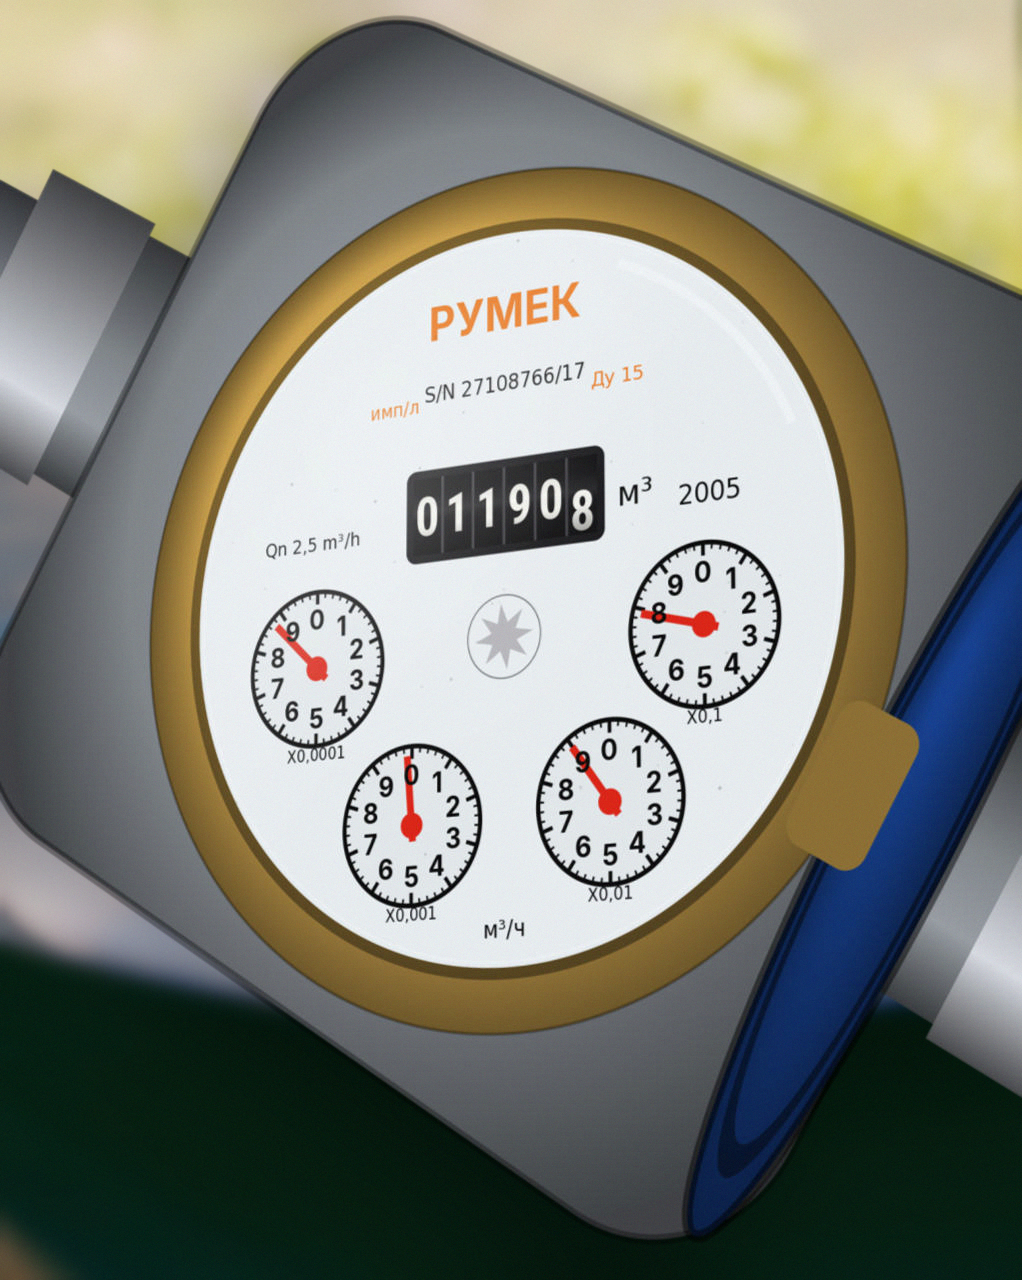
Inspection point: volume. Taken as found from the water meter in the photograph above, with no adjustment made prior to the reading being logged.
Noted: 11907.7898 m³
